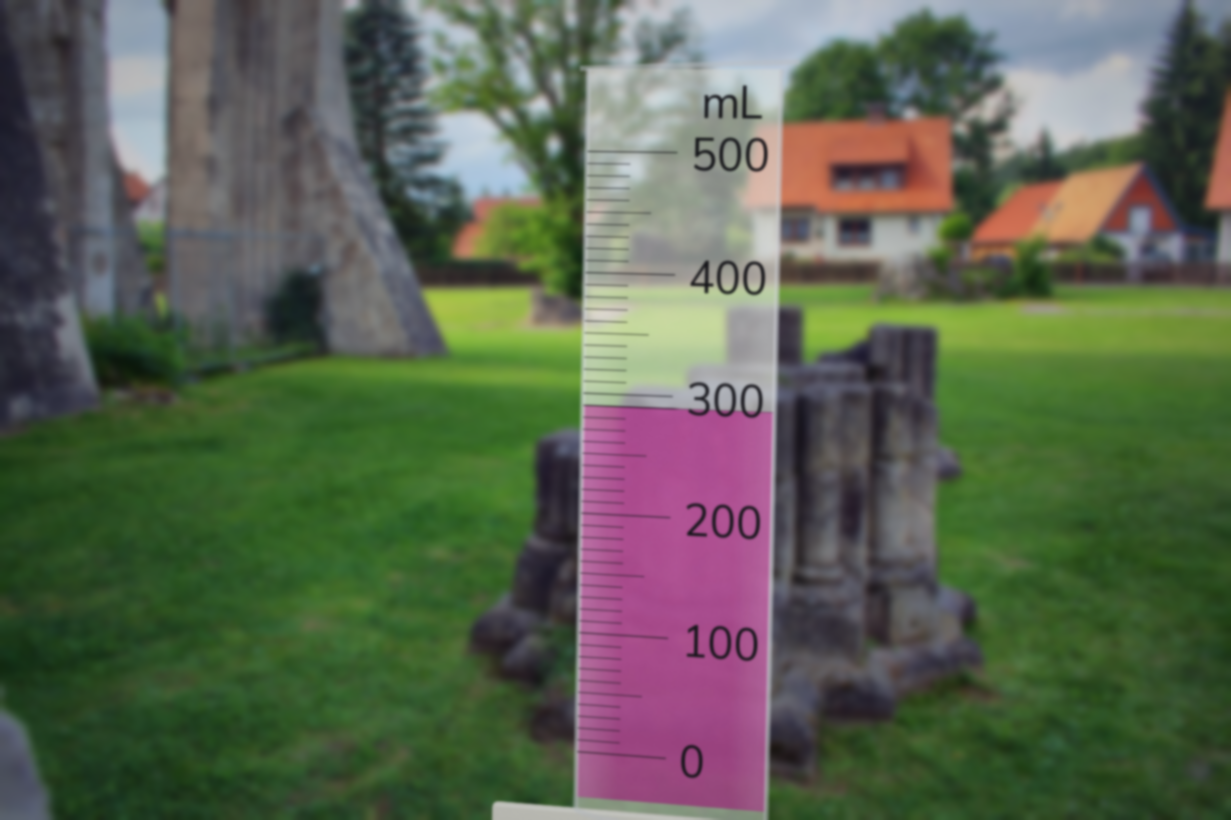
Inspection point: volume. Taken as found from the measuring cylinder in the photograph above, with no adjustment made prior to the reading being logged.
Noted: 290 mL
